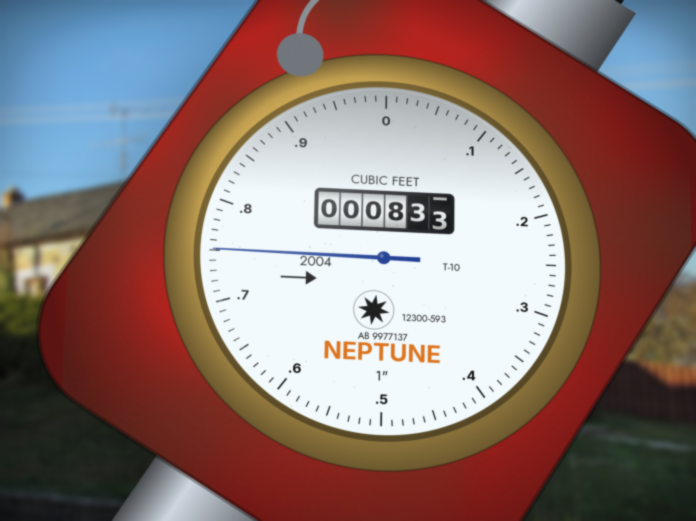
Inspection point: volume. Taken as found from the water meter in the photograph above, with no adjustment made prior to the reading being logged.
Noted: 832.75 ft³
